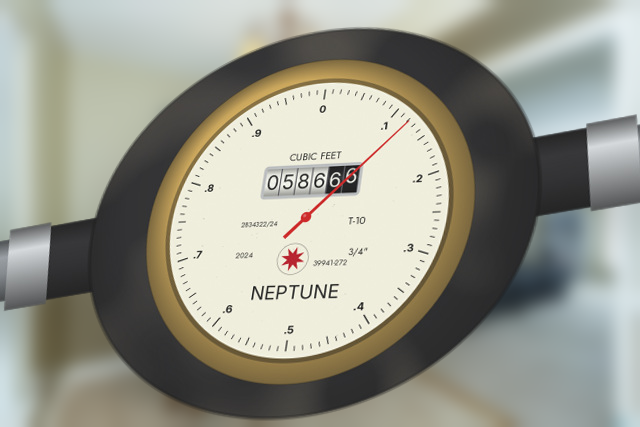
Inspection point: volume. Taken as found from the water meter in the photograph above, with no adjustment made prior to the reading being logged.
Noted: 58666.12 ft³
